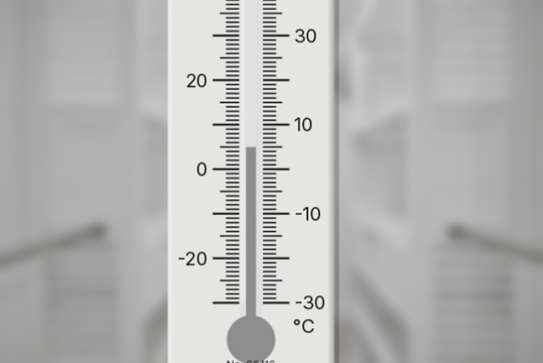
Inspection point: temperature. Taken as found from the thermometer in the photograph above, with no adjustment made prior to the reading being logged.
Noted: 5 °C
